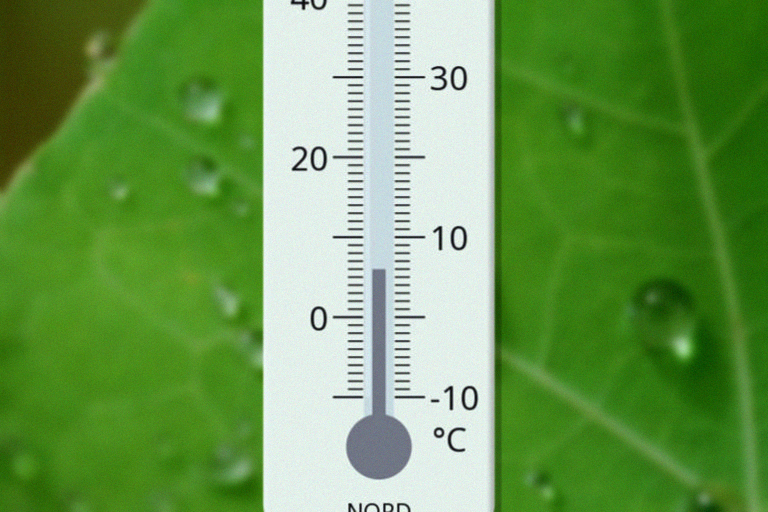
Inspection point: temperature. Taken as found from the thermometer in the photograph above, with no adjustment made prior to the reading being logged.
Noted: 6 °C
